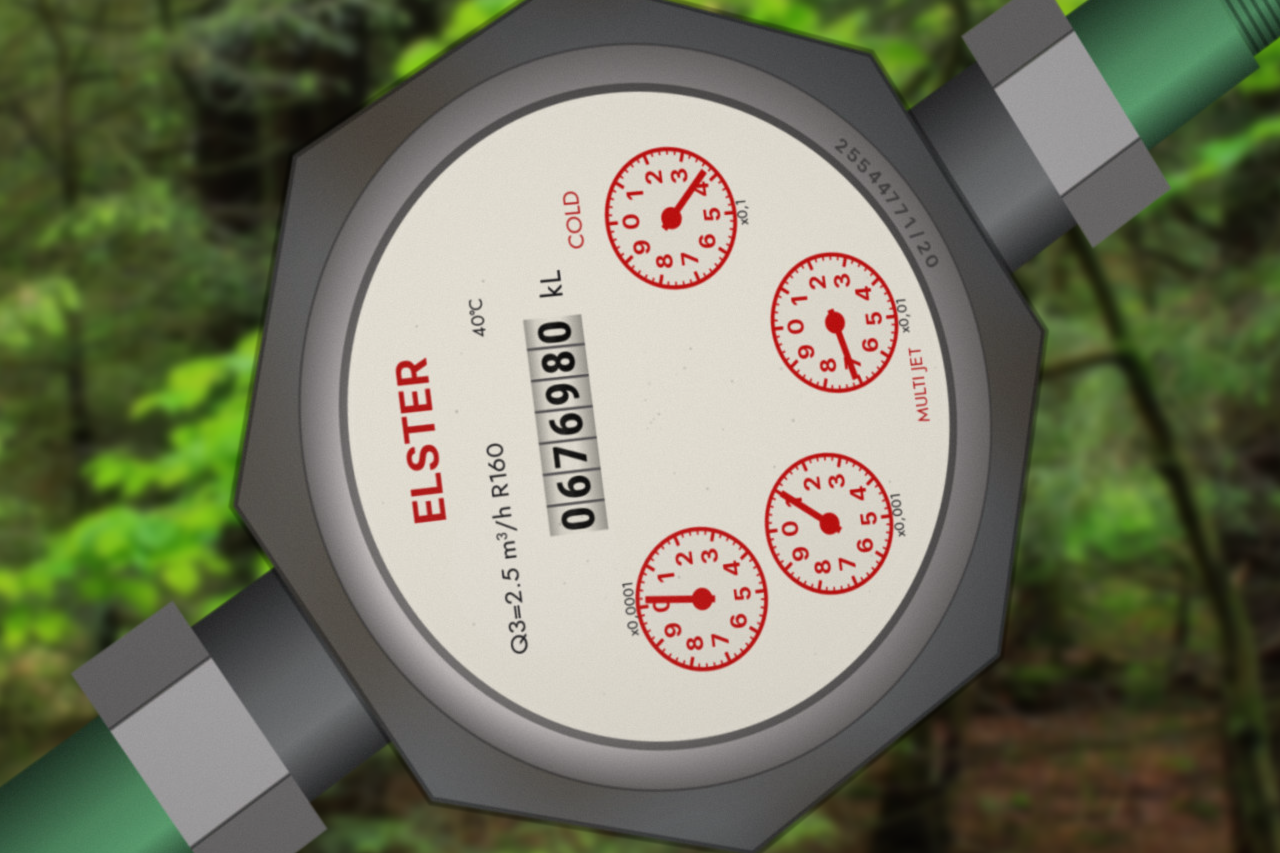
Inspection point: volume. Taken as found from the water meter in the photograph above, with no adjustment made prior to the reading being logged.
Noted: 676980.3710 kL
